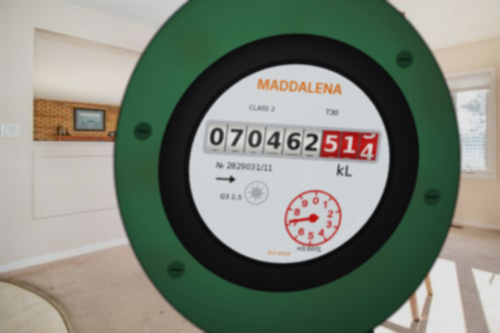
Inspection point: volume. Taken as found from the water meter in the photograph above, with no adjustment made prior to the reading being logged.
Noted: 70462.5137 kL
